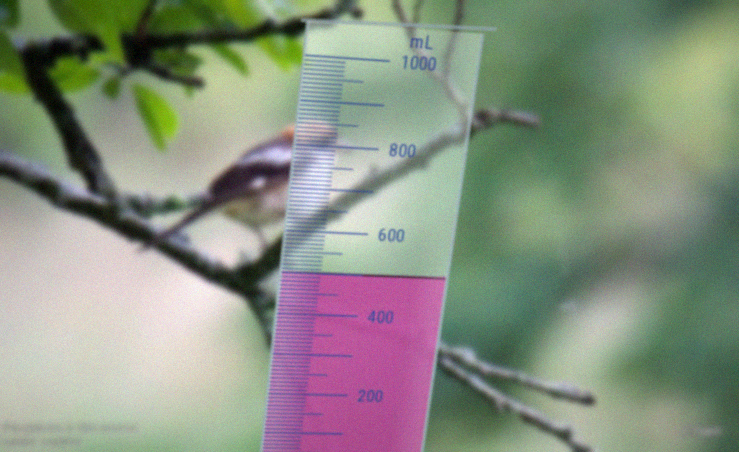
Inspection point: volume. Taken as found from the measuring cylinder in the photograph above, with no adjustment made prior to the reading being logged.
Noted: 500 mL
